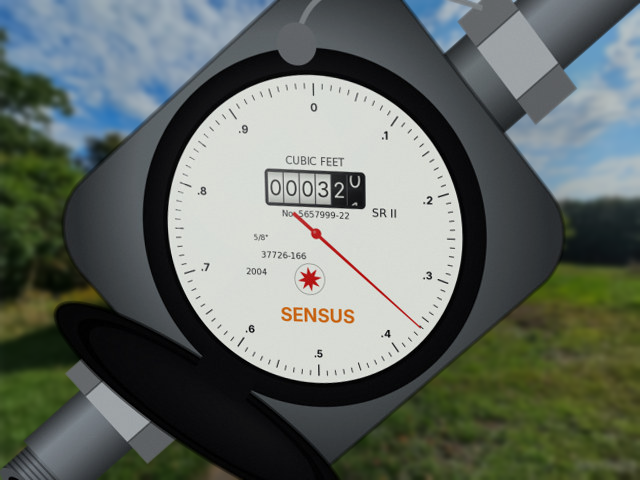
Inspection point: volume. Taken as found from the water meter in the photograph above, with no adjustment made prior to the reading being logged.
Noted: 320.36 ft³
